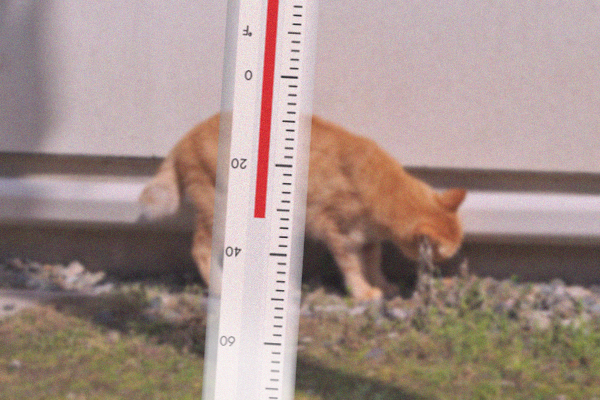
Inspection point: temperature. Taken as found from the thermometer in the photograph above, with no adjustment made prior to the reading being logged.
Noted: 32 °F
